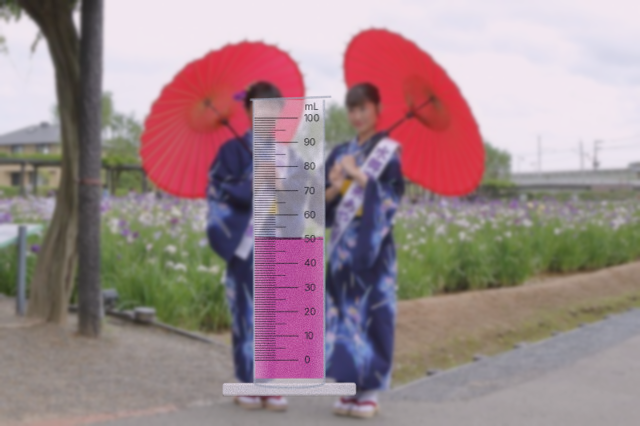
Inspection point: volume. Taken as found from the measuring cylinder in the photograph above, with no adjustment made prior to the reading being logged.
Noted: 50 mL
